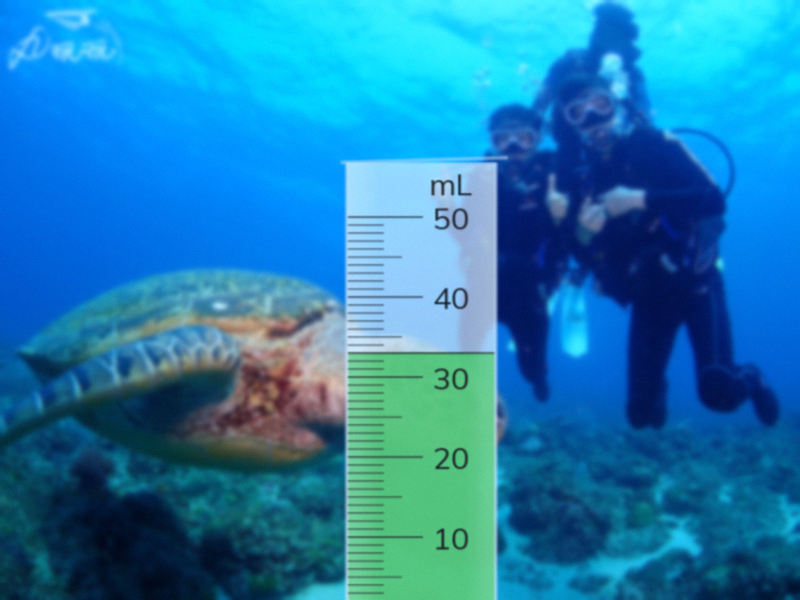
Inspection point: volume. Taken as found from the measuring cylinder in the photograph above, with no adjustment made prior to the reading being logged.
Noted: 33 mL
